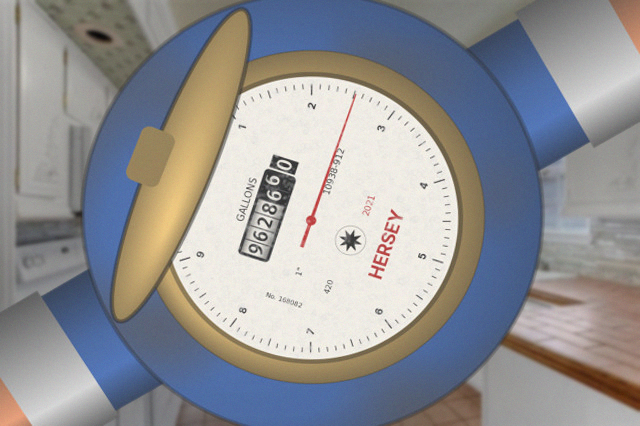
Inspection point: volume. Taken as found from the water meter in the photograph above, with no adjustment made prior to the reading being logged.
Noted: 9628662.5 gal
